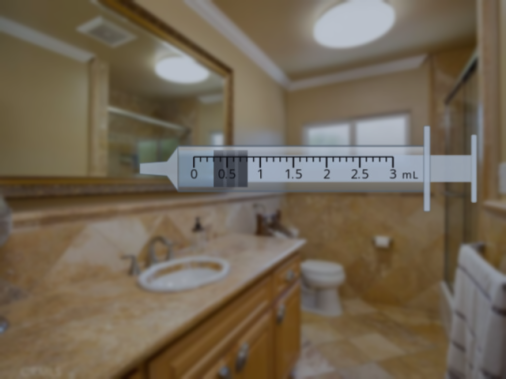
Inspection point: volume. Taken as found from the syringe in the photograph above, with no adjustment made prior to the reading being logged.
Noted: 0.3 mL
